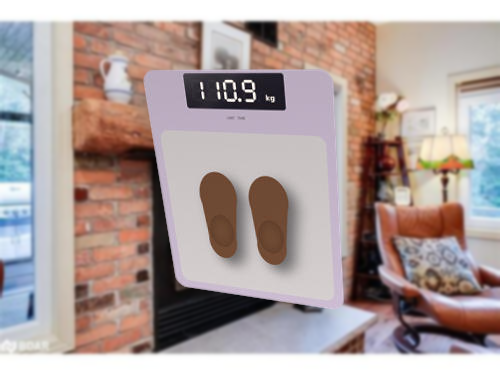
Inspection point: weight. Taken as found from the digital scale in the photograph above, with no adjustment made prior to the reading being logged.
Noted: 110.9 kg
